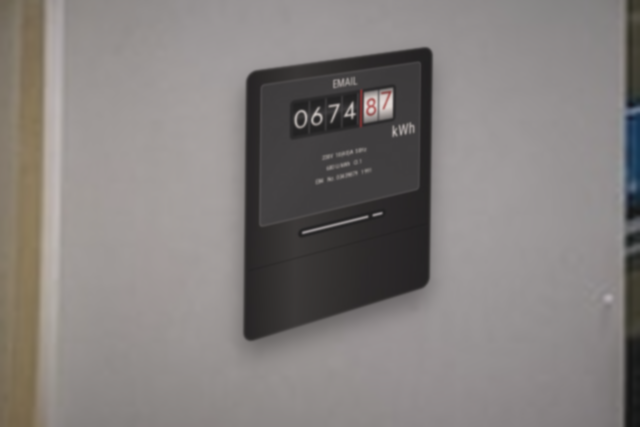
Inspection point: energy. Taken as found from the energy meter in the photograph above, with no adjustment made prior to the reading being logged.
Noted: 674.87 kWh
